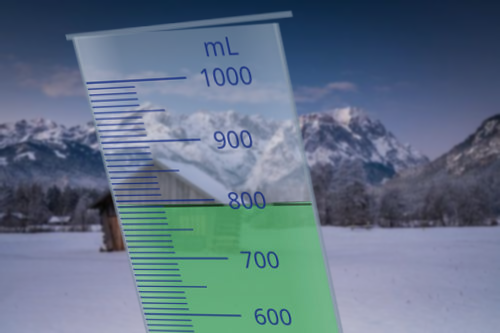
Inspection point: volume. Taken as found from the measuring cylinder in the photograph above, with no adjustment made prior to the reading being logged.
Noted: 790 mL
